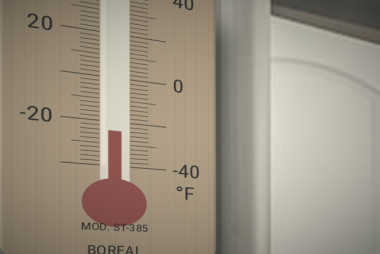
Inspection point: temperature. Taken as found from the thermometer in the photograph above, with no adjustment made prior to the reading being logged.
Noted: -24 °F
